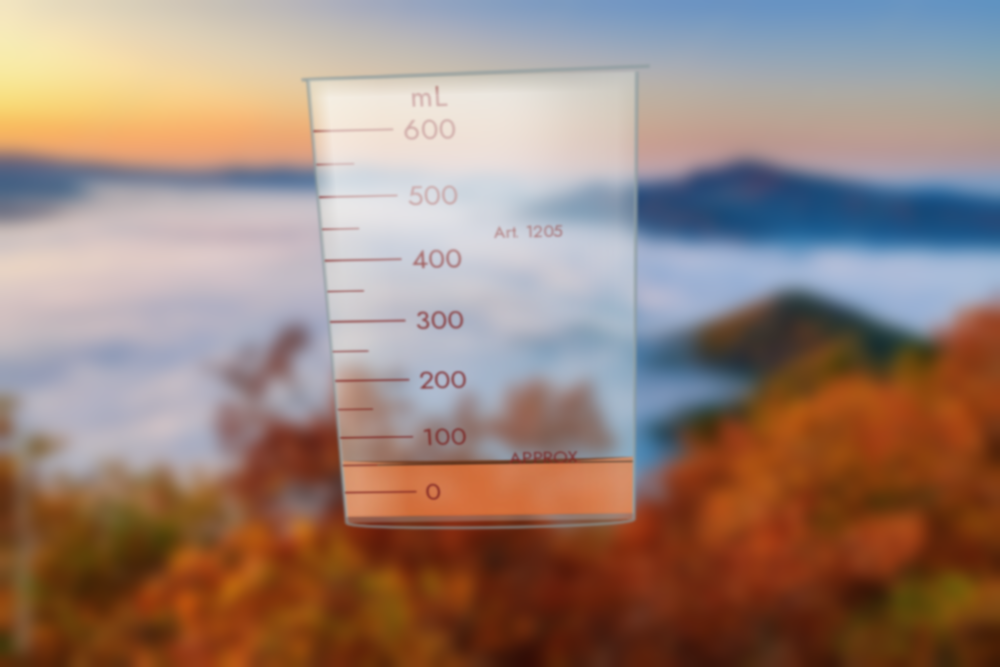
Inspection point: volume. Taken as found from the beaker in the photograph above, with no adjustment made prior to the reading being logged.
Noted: 50 mL
